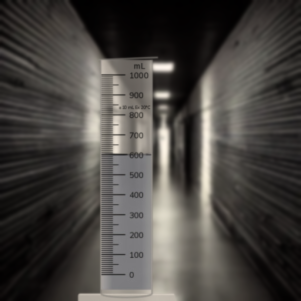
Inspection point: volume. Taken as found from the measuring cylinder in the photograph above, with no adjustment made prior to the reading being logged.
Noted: 600 mL
